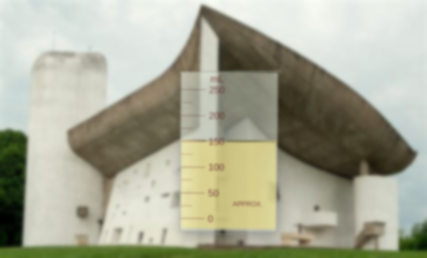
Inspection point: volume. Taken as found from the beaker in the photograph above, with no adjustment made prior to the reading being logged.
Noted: 150 mL
